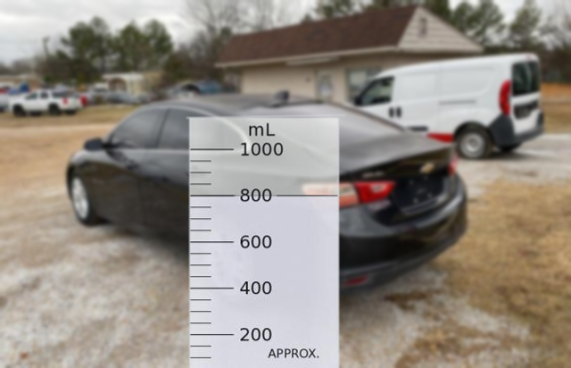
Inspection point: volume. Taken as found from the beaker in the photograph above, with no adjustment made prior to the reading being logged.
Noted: 800 mL
